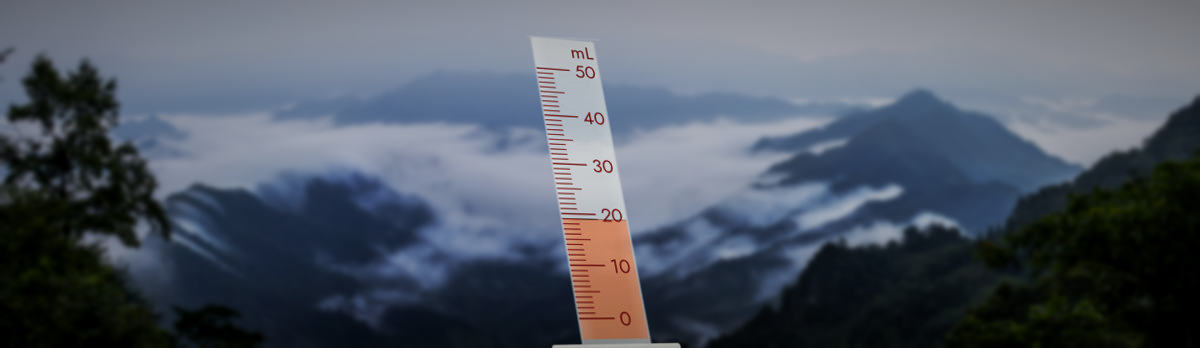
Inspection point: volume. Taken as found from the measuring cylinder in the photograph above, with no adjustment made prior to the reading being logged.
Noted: 19 mL
